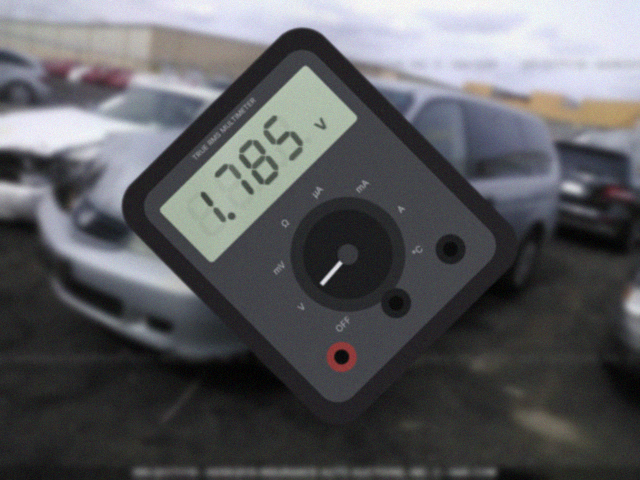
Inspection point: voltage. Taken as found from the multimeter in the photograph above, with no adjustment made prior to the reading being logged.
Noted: 1.785 V
